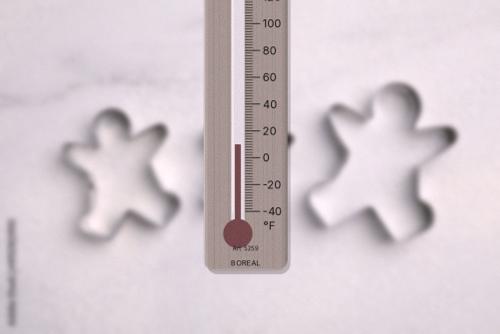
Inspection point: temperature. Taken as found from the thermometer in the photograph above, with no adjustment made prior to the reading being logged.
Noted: 10 °F
